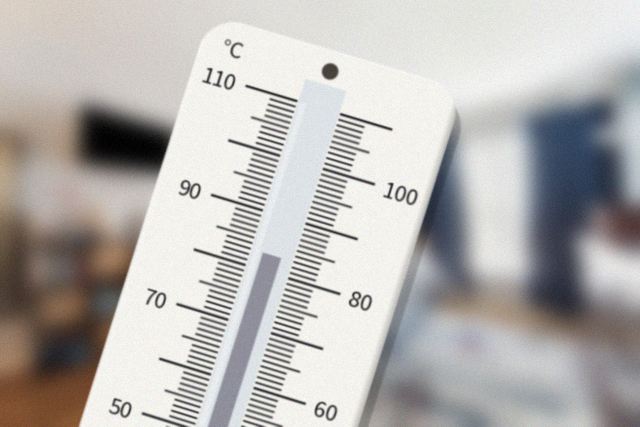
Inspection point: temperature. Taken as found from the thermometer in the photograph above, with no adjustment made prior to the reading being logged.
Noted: 83 °C
